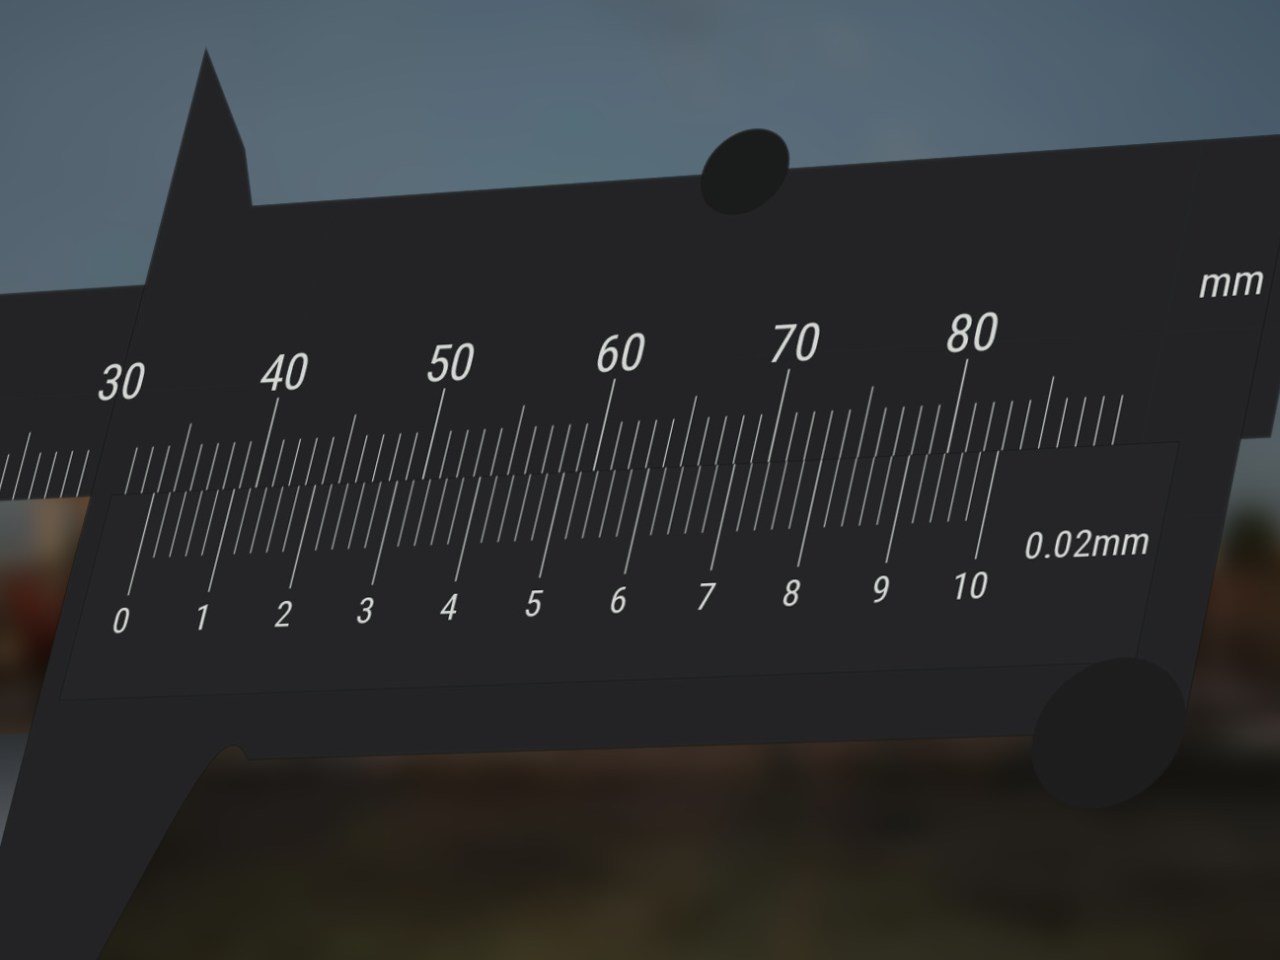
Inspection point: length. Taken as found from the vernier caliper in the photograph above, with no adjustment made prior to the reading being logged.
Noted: 33.8 mm
